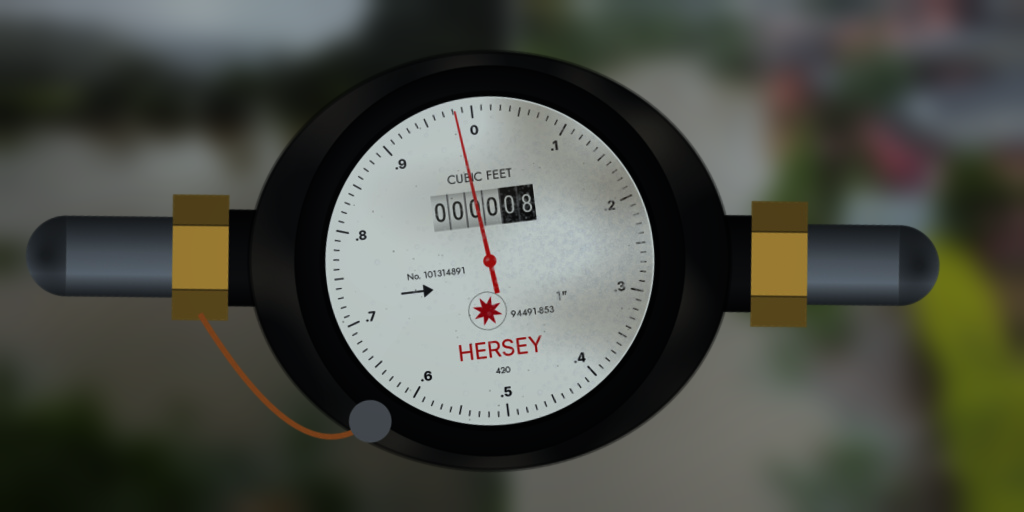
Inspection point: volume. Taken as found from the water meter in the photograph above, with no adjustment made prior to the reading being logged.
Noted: 7.98 ft³
